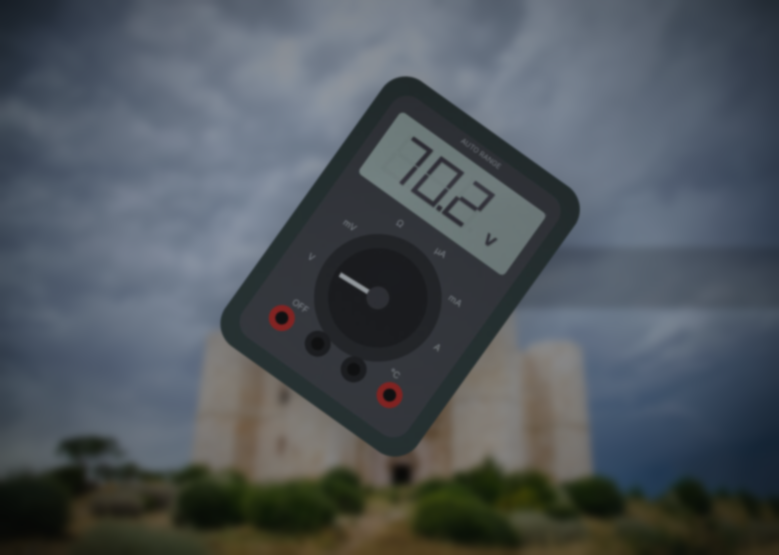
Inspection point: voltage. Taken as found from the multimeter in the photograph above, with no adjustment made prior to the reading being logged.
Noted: 70.2 V
